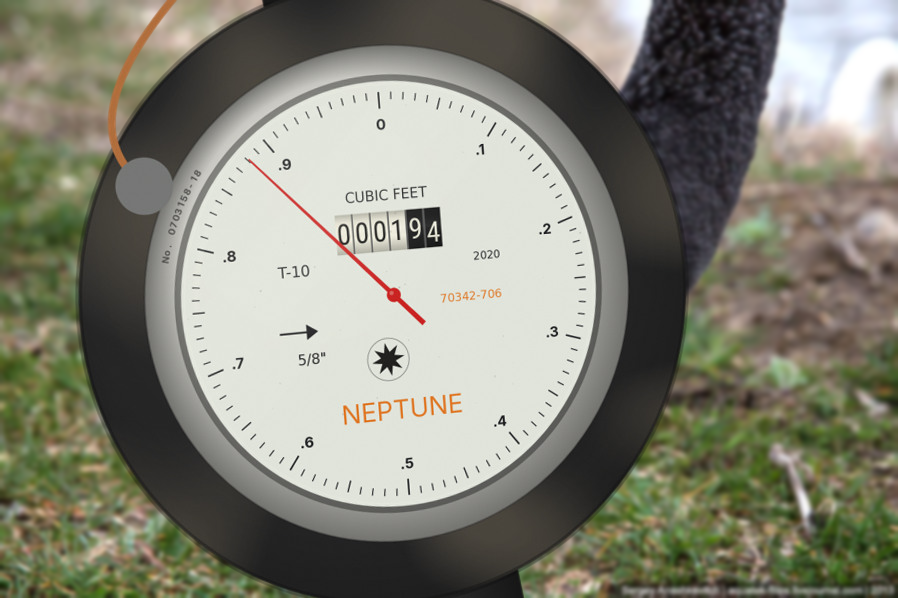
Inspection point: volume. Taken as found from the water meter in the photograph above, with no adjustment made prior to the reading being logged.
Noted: 193.88 ft³
